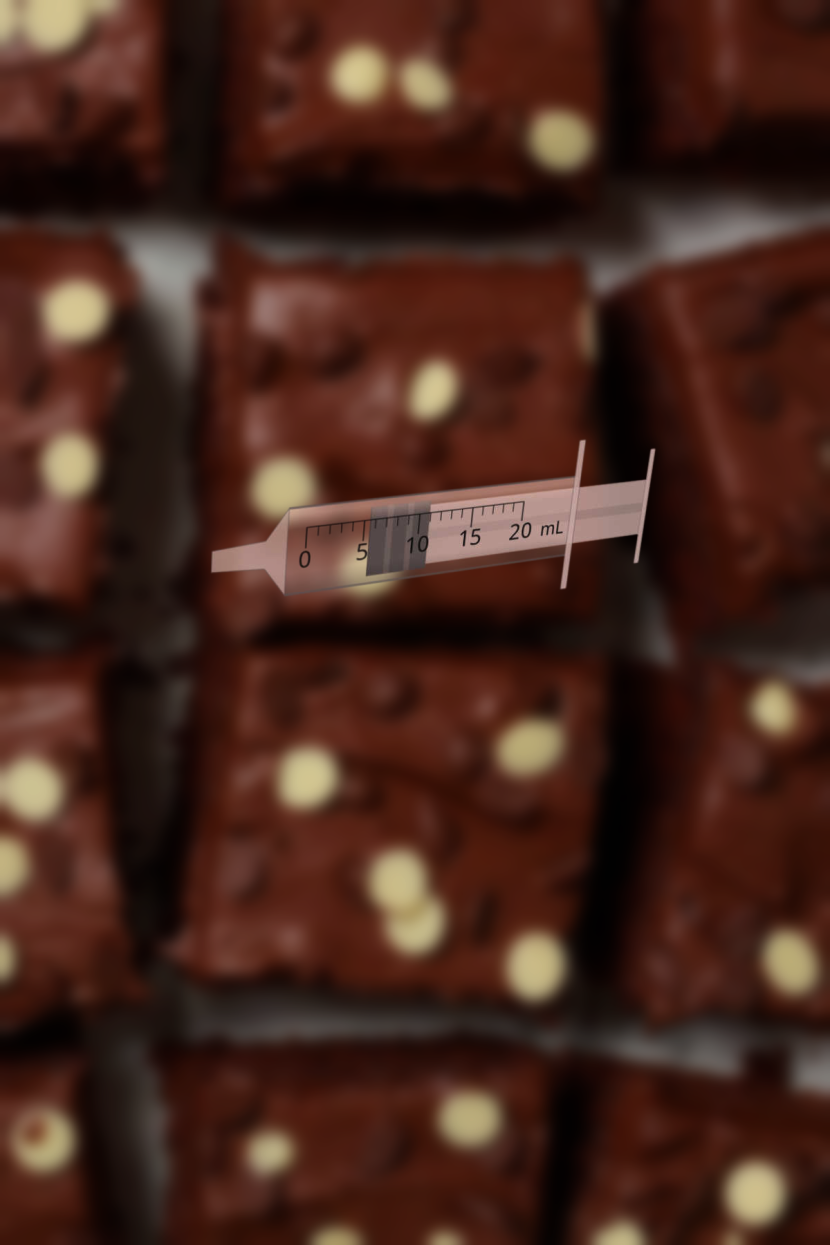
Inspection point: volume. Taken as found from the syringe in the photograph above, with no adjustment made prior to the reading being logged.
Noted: 5.5 mL
